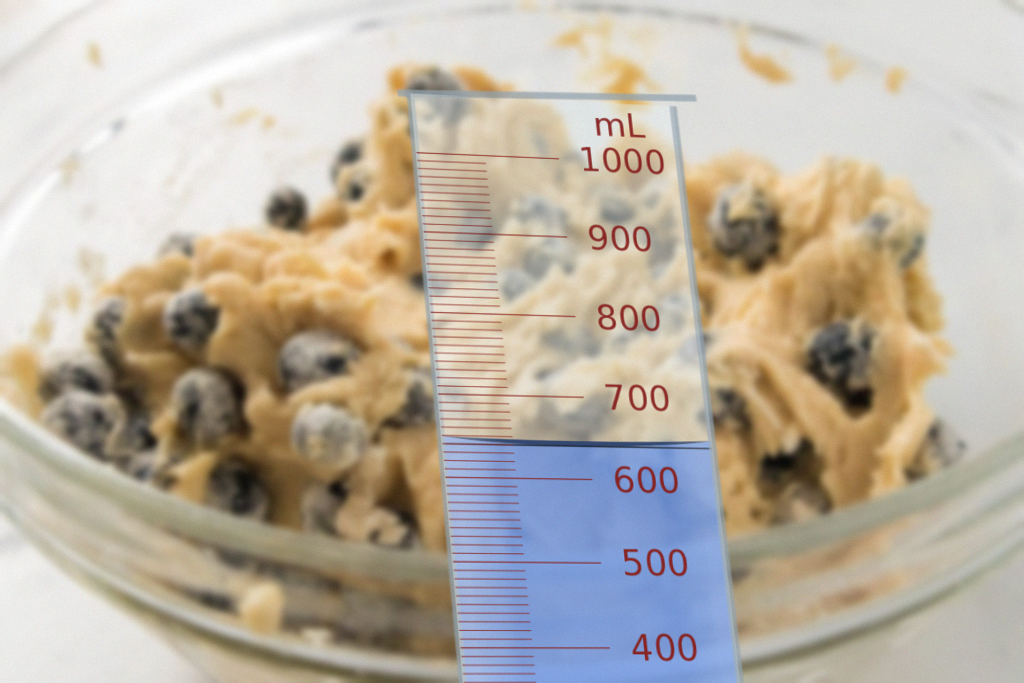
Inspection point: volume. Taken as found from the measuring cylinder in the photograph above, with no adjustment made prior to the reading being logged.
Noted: 640 mL
